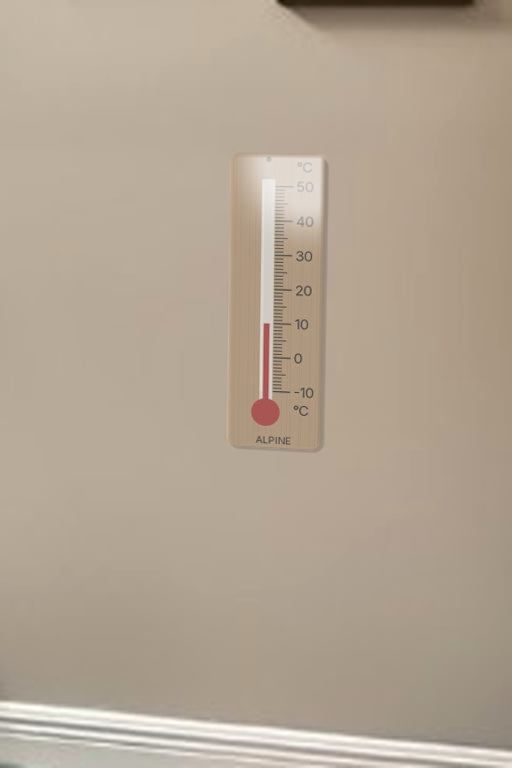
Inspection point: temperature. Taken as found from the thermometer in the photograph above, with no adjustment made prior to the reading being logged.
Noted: 10 °C
